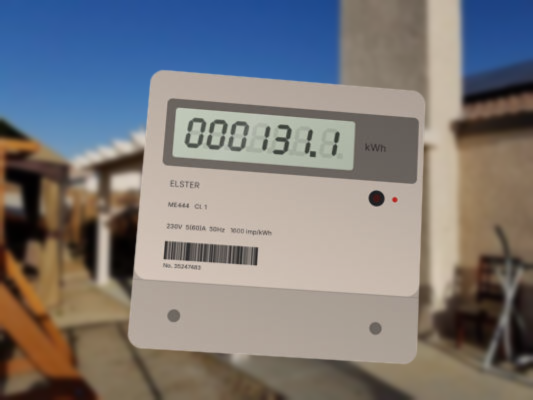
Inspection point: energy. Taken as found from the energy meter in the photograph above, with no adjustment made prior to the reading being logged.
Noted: 131.1 kWh
